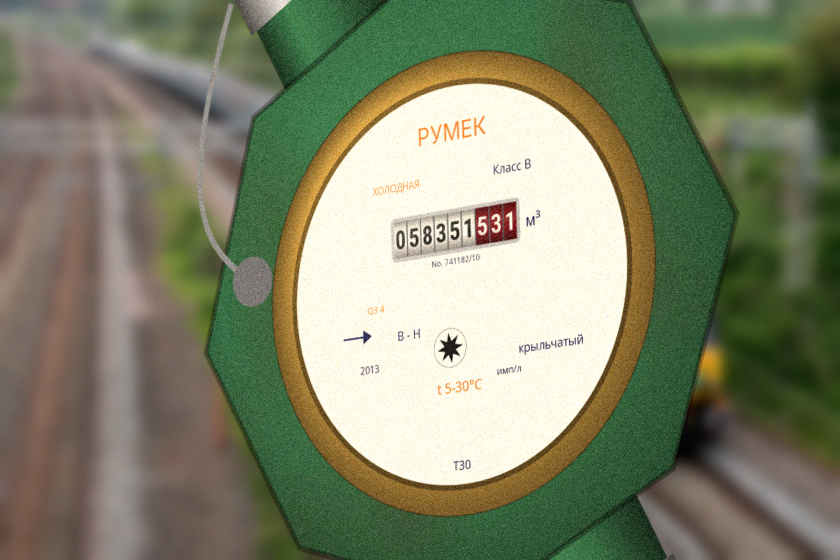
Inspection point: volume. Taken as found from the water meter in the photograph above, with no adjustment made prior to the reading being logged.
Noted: 58351.531 m³
